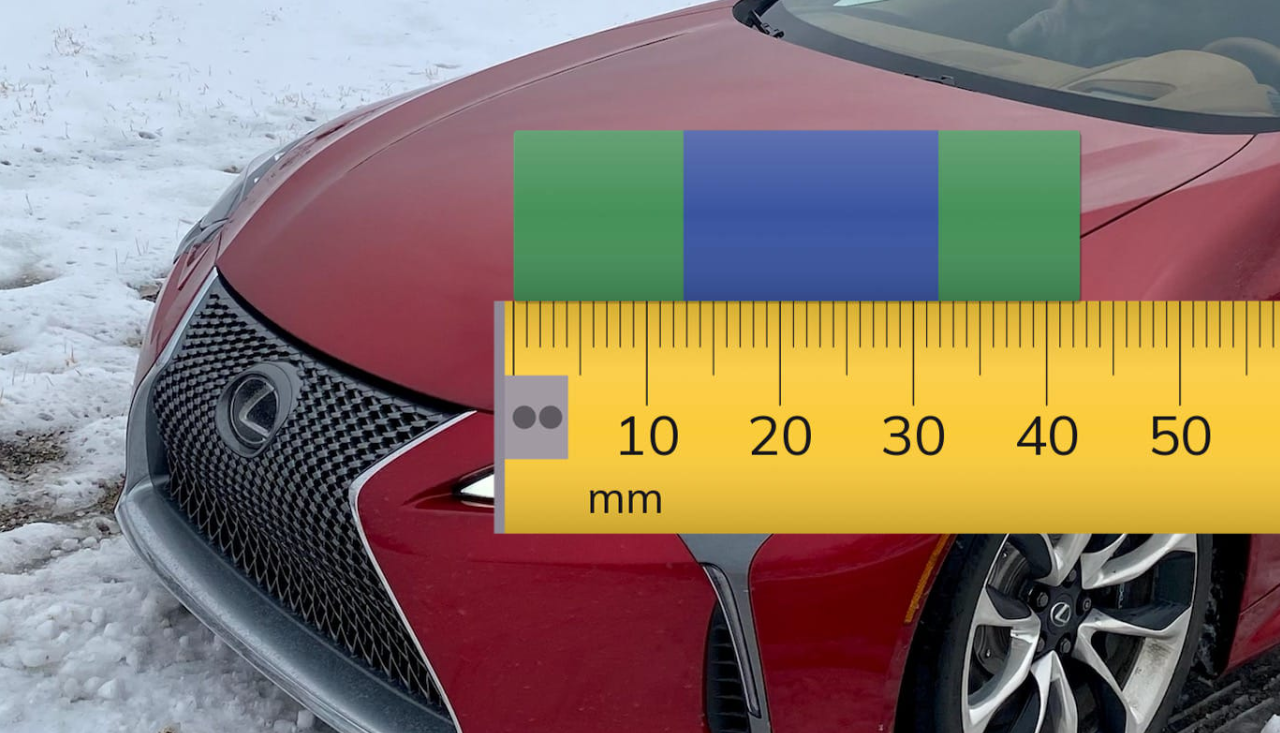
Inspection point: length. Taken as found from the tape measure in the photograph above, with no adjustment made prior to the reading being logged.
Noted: 42.5 mm
